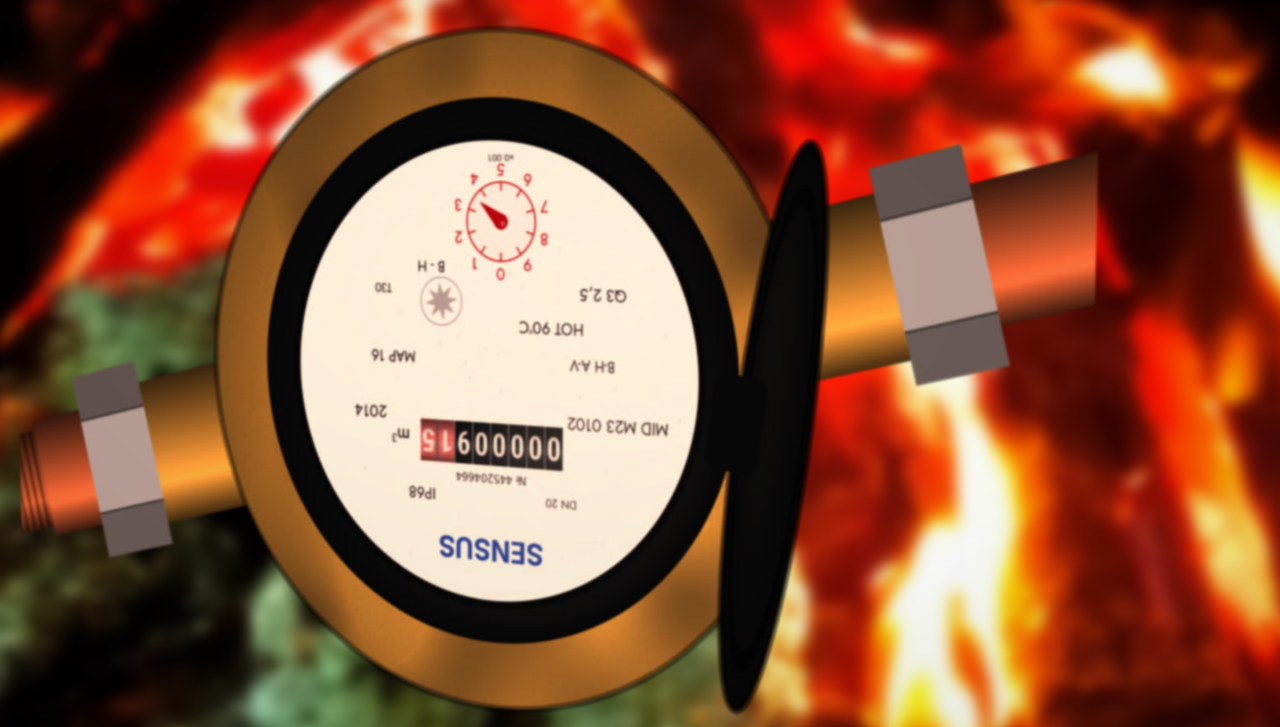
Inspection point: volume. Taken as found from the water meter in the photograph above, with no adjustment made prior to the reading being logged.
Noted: 9.153 m³
